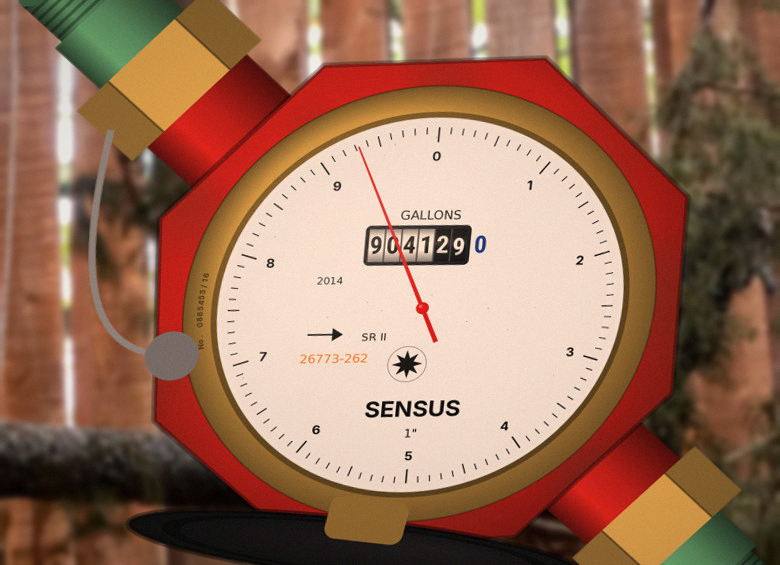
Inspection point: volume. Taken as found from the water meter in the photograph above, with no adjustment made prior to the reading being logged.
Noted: 9041289.3 gal
